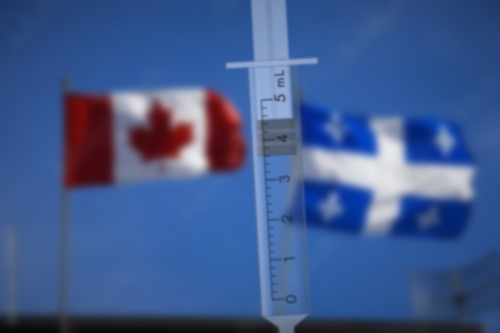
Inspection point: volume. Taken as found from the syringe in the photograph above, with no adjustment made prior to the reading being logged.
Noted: 3.6 mL
